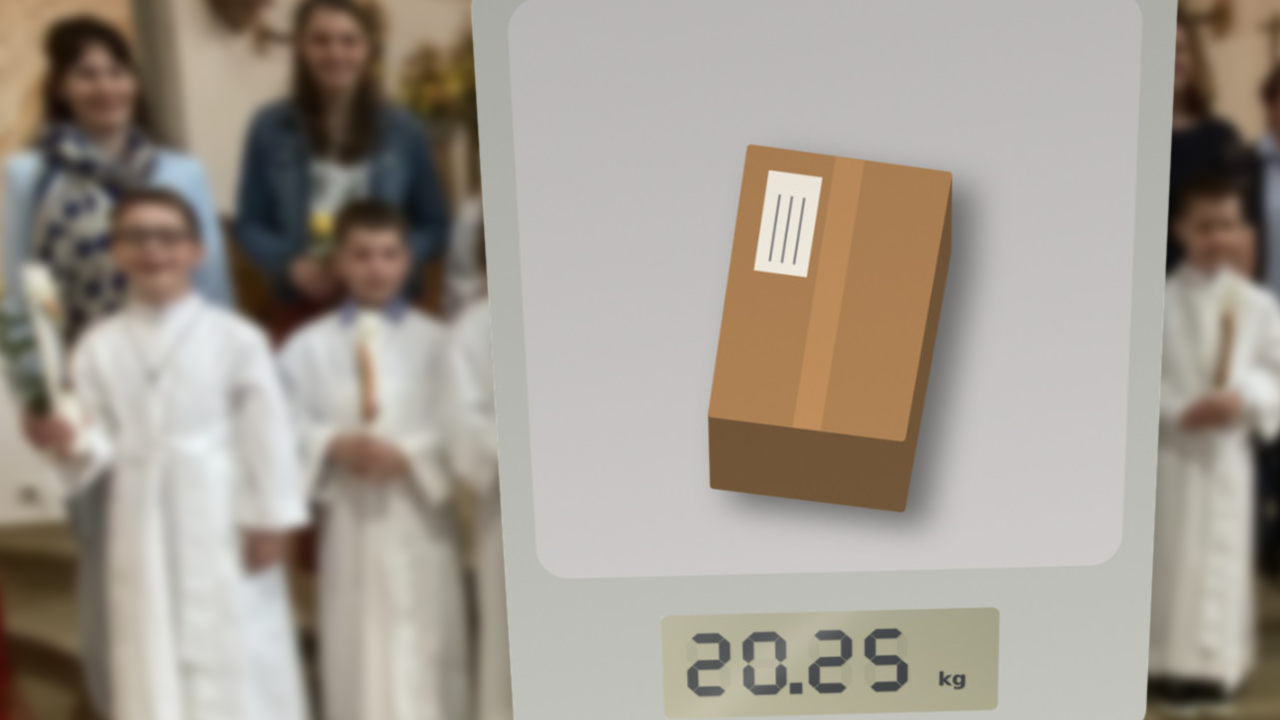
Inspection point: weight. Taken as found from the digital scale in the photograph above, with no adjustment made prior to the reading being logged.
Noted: 20.25 kg
